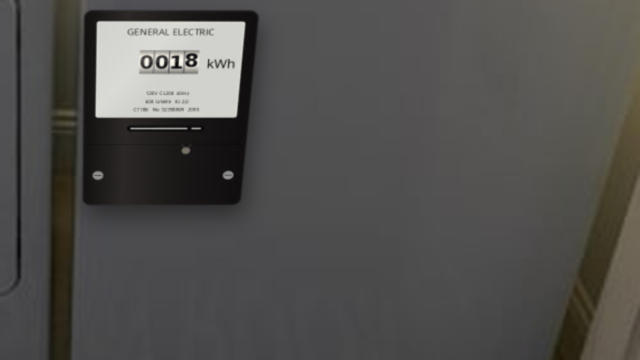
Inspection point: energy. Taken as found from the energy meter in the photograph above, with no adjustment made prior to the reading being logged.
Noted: 18 kWh
